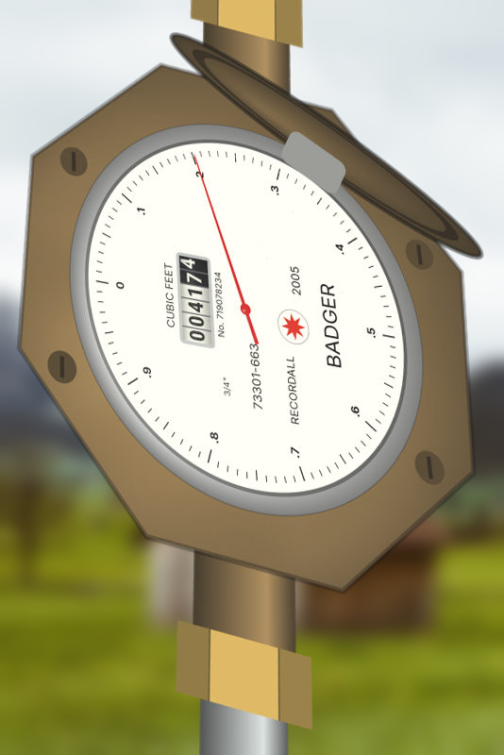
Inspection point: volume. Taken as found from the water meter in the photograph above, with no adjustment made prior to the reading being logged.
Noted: 4174.20 ft³
